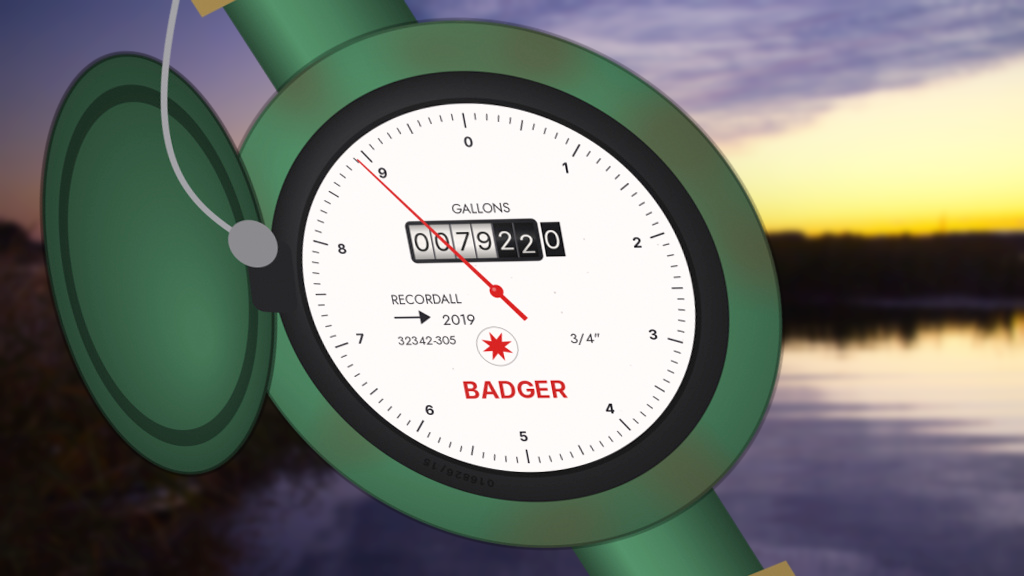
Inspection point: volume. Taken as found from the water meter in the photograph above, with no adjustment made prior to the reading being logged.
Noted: 79218.9 gal
